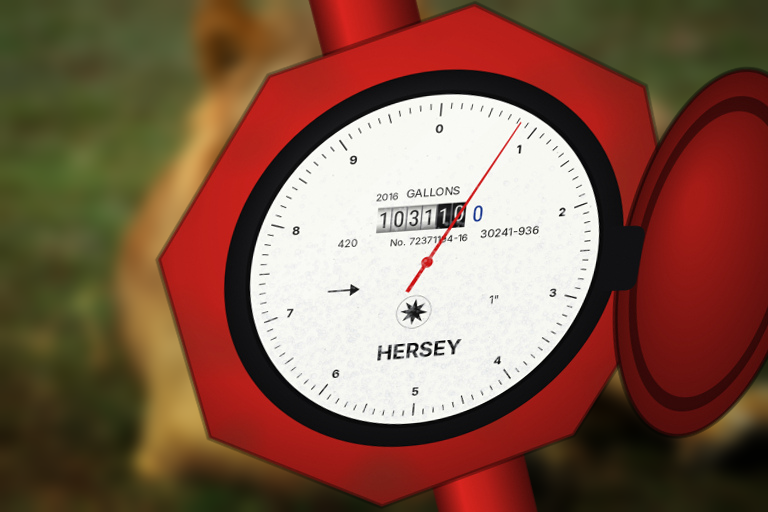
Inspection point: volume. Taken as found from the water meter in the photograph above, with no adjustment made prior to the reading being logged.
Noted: 1031100.8 gal
